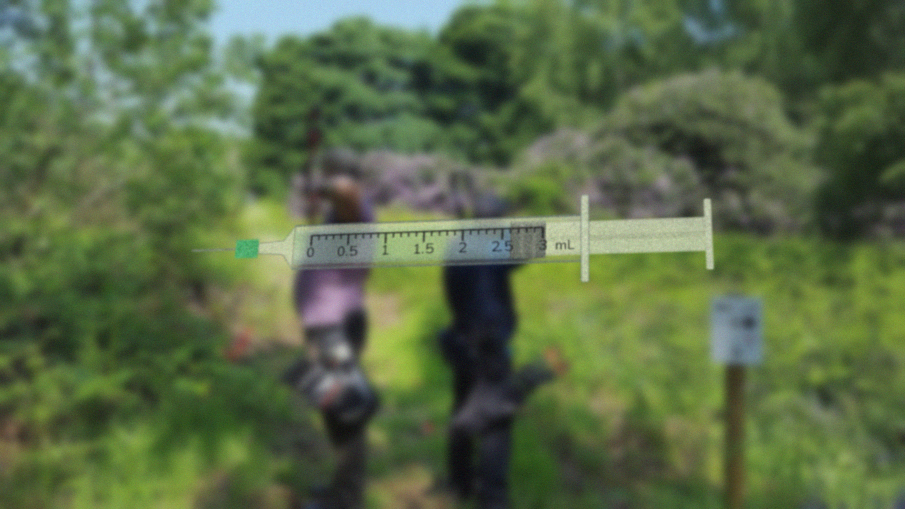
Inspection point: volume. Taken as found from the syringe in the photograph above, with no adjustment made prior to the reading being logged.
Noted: 2.6 mL
